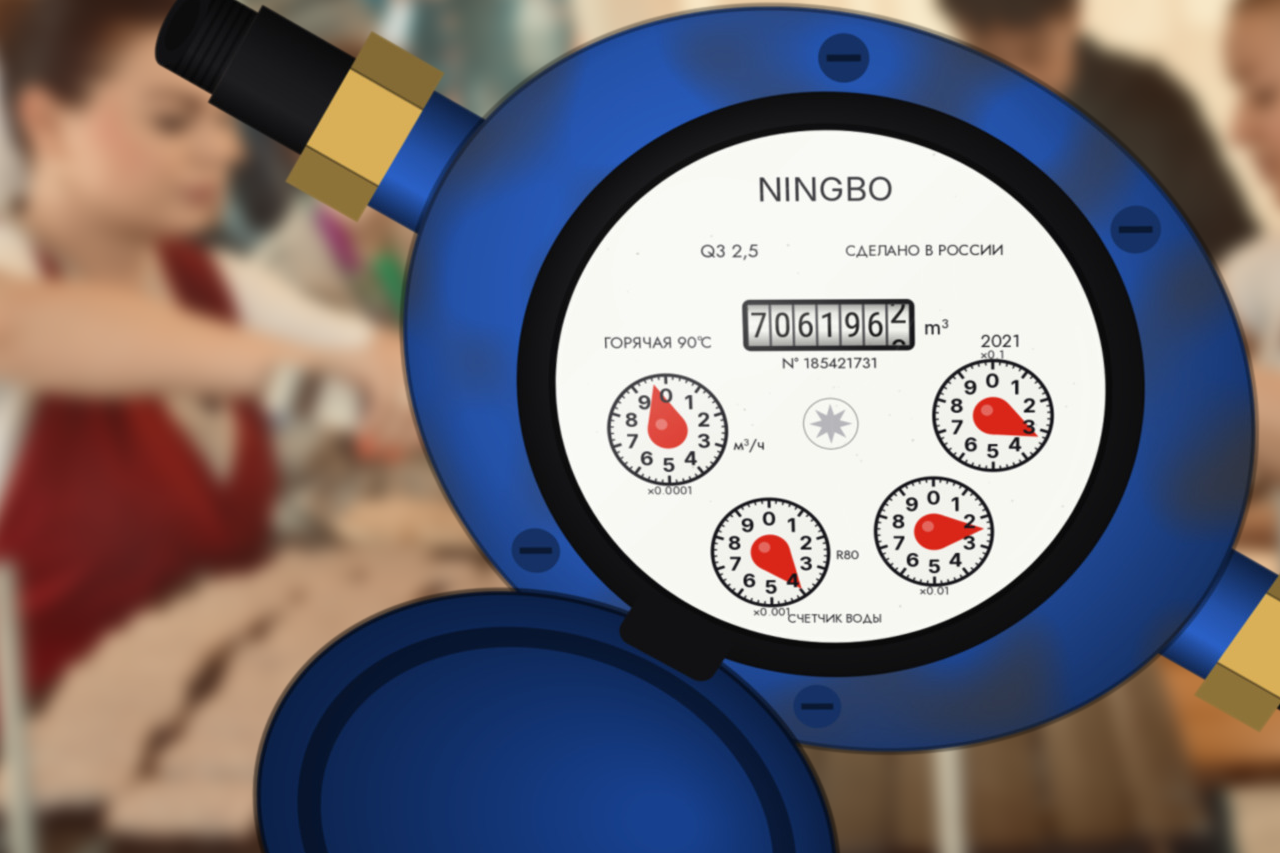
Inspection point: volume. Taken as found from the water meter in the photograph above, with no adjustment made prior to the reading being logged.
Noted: 7061962.3239 m³
